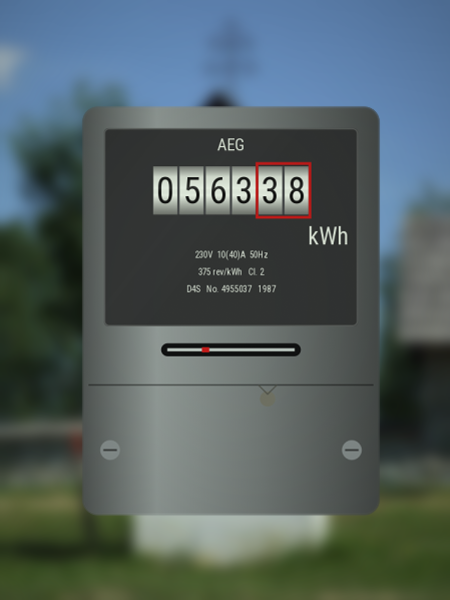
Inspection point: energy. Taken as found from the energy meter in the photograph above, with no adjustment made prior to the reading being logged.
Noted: 563.38 kWh
